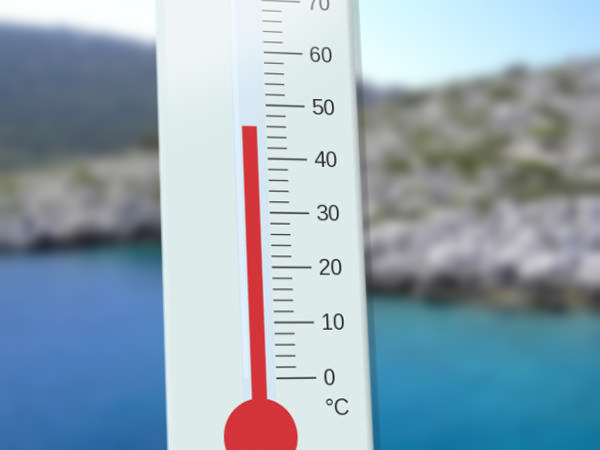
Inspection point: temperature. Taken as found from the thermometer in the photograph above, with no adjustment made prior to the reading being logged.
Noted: 46 °C
